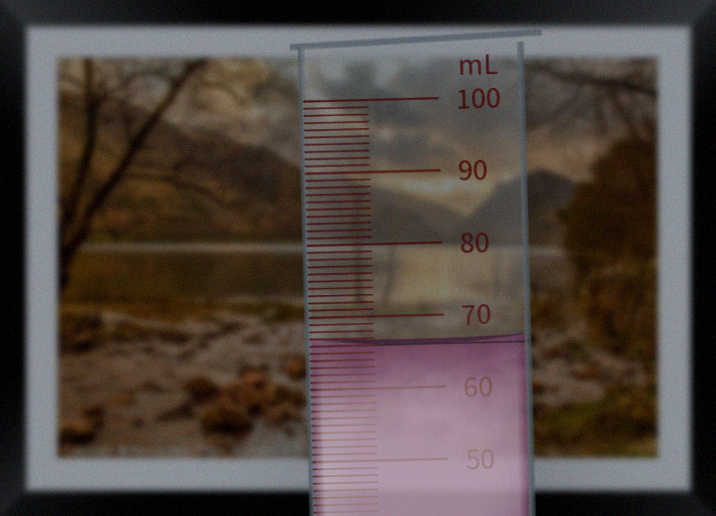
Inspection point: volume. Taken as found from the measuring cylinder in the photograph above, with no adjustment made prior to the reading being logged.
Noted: 66 mL
